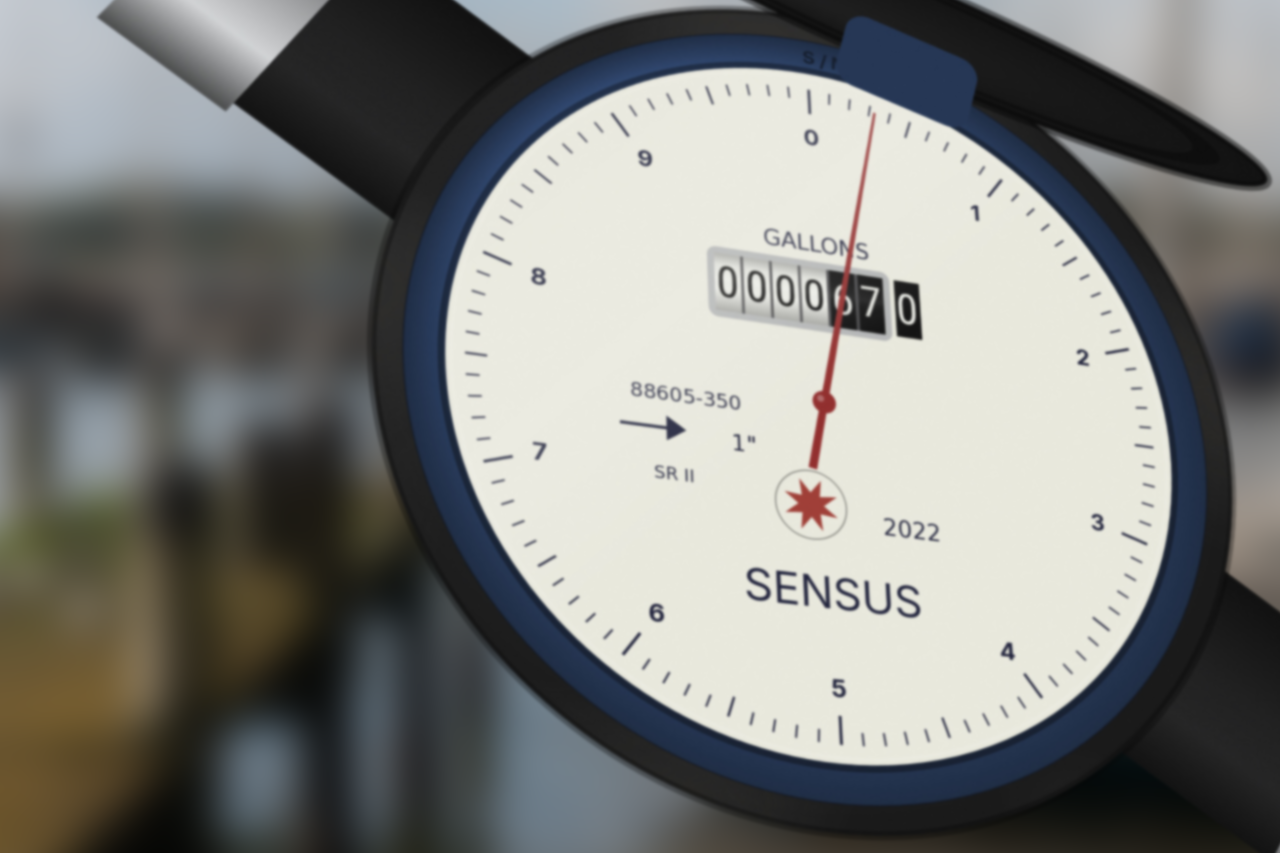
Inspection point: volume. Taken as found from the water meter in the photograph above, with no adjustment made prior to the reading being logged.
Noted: 670.3 gal
